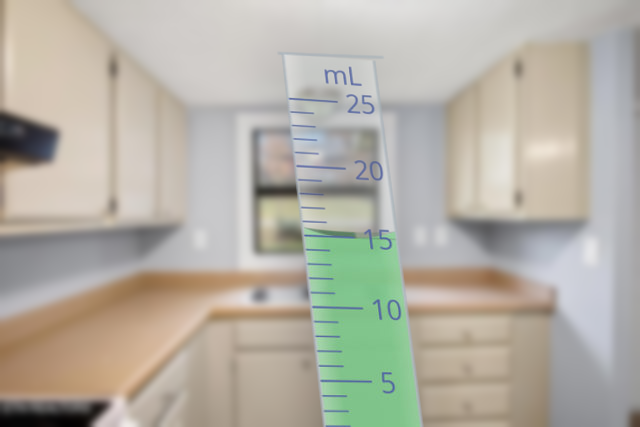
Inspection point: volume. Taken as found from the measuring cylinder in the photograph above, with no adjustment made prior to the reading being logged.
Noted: 15 mL
